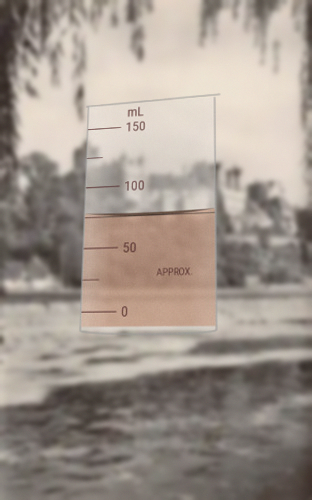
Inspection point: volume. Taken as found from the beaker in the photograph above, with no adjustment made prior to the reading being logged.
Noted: 75 mL
